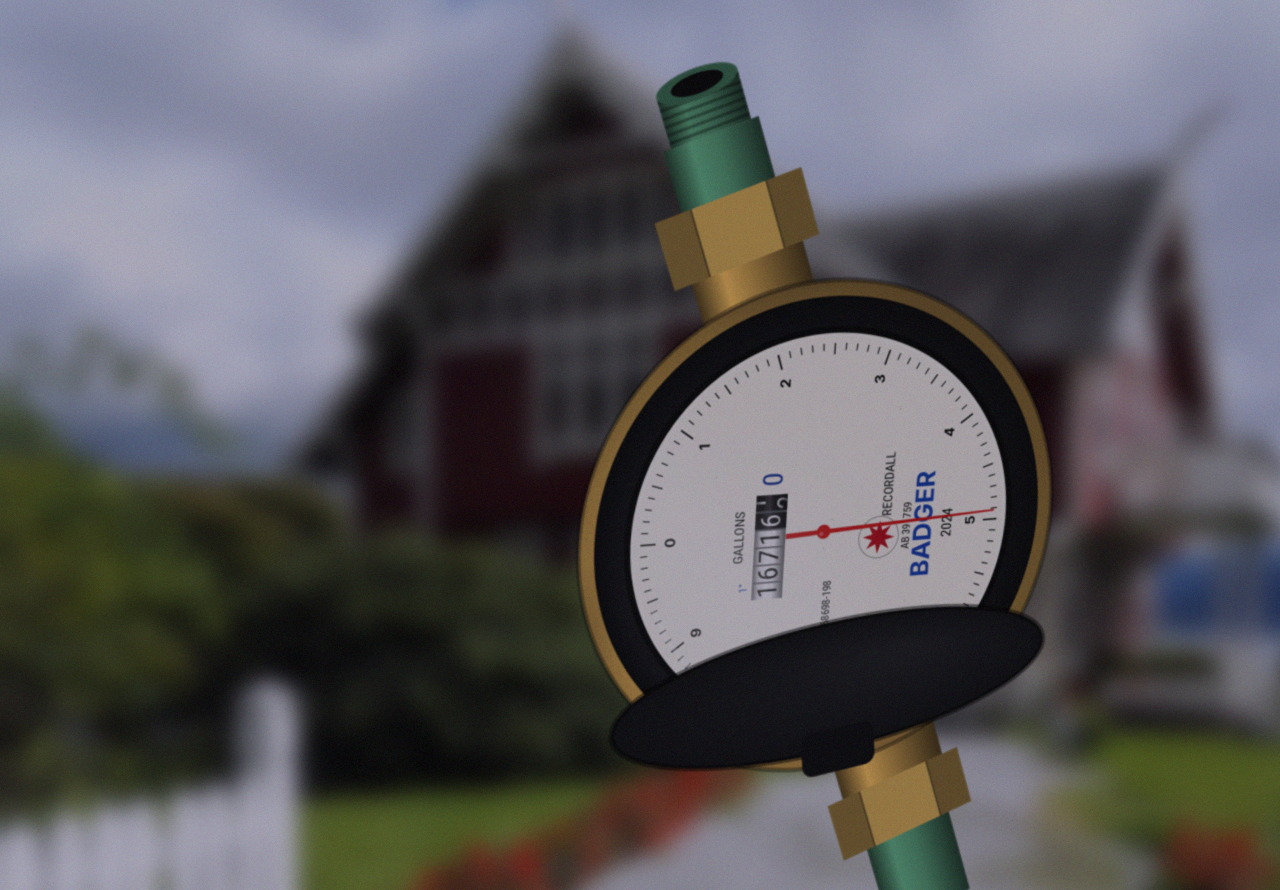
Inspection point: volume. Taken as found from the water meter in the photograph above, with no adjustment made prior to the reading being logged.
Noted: 1671614.9 gal
